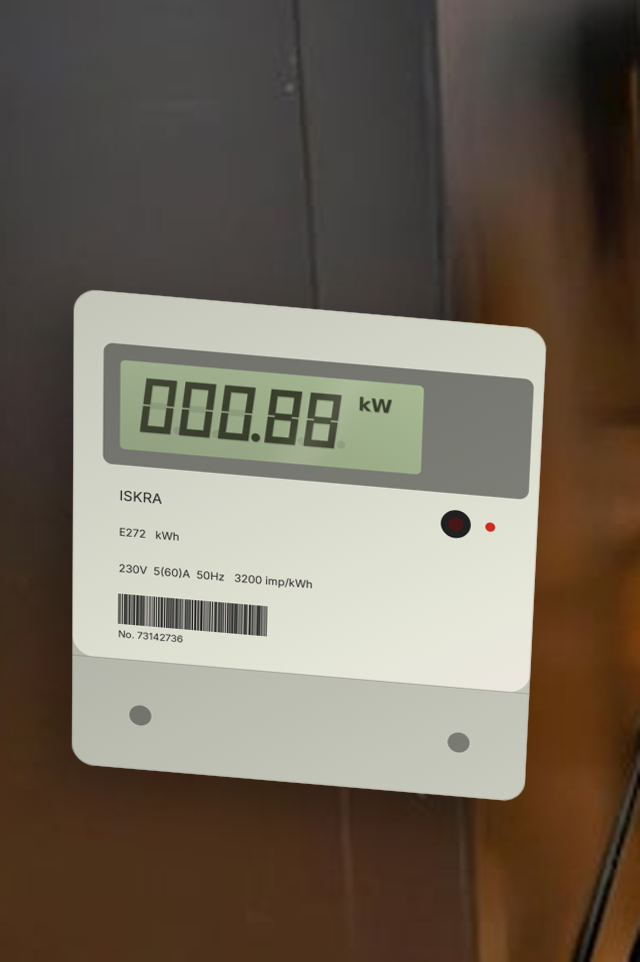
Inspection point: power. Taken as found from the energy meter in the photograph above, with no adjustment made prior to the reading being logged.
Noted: 0.88 kW
